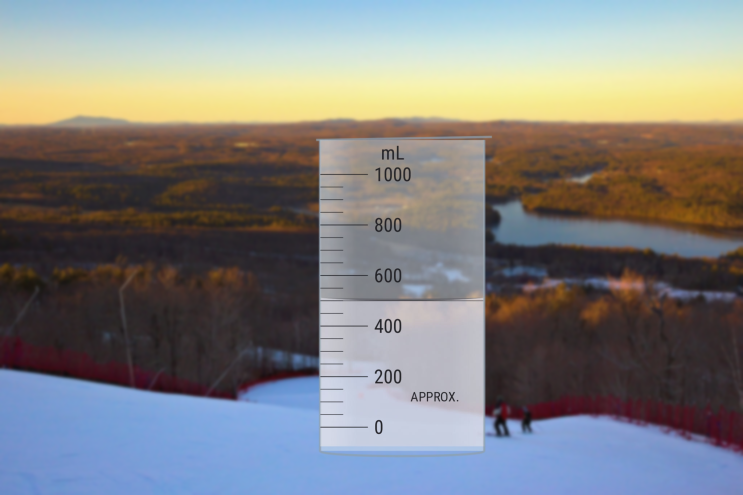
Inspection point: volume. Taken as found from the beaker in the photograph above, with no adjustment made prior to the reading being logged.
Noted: 500 mL
